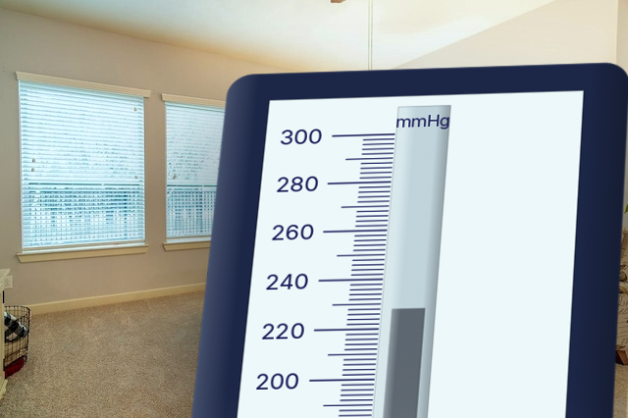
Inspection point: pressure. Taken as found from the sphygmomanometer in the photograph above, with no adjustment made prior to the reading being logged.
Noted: 228 mmHg
